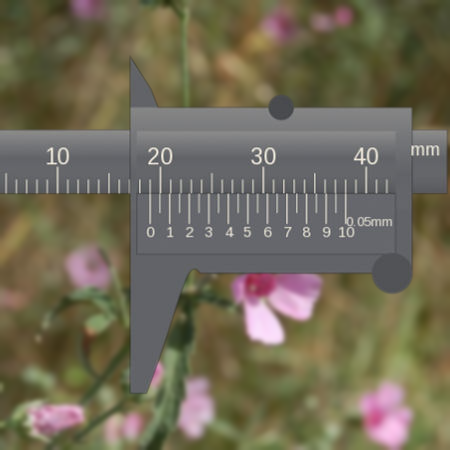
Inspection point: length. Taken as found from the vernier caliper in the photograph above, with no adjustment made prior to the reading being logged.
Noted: 19.0 mm
